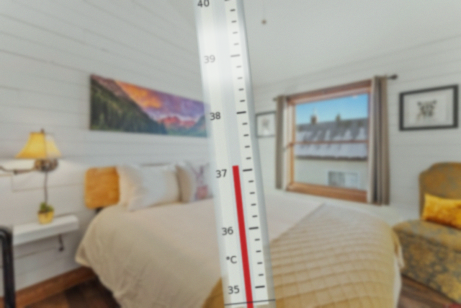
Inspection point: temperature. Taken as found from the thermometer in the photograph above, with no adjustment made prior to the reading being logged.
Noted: 37.1 °C
